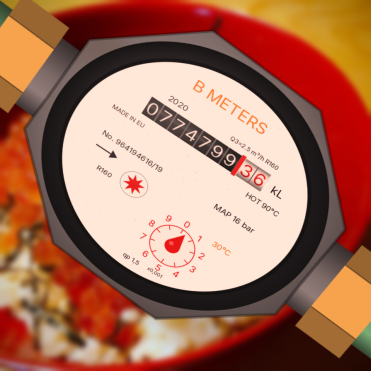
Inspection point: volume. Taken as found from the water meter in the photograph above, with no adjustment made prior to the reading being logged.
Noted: 774799.360 kL
